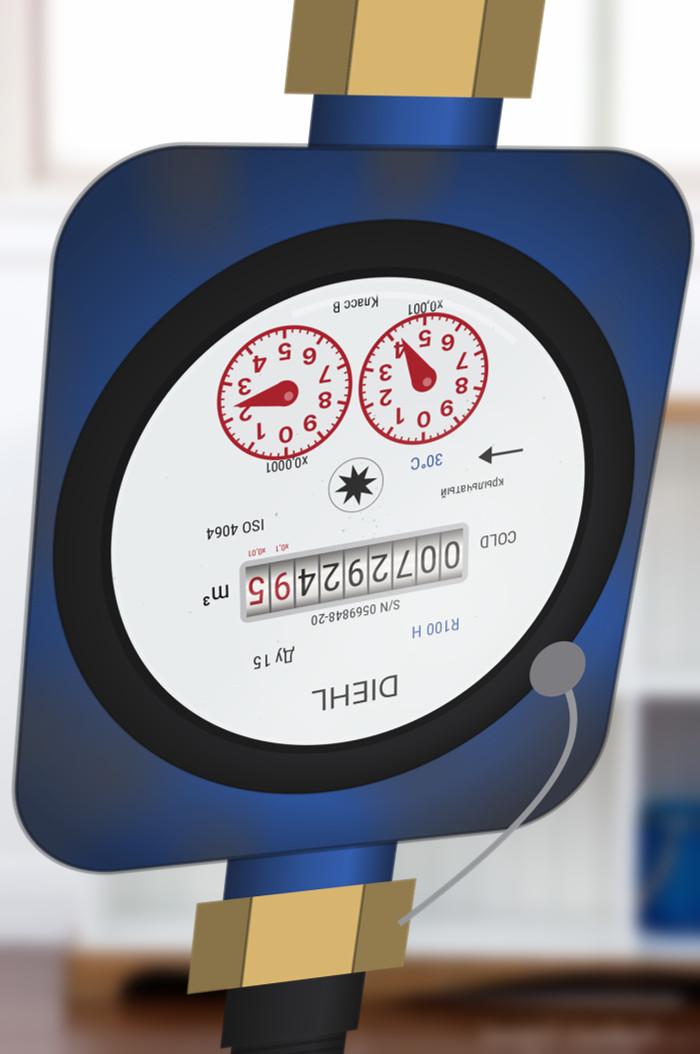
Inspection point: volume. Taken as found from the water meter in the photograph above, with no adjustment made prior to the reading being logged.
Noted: 72924.9542 m³
